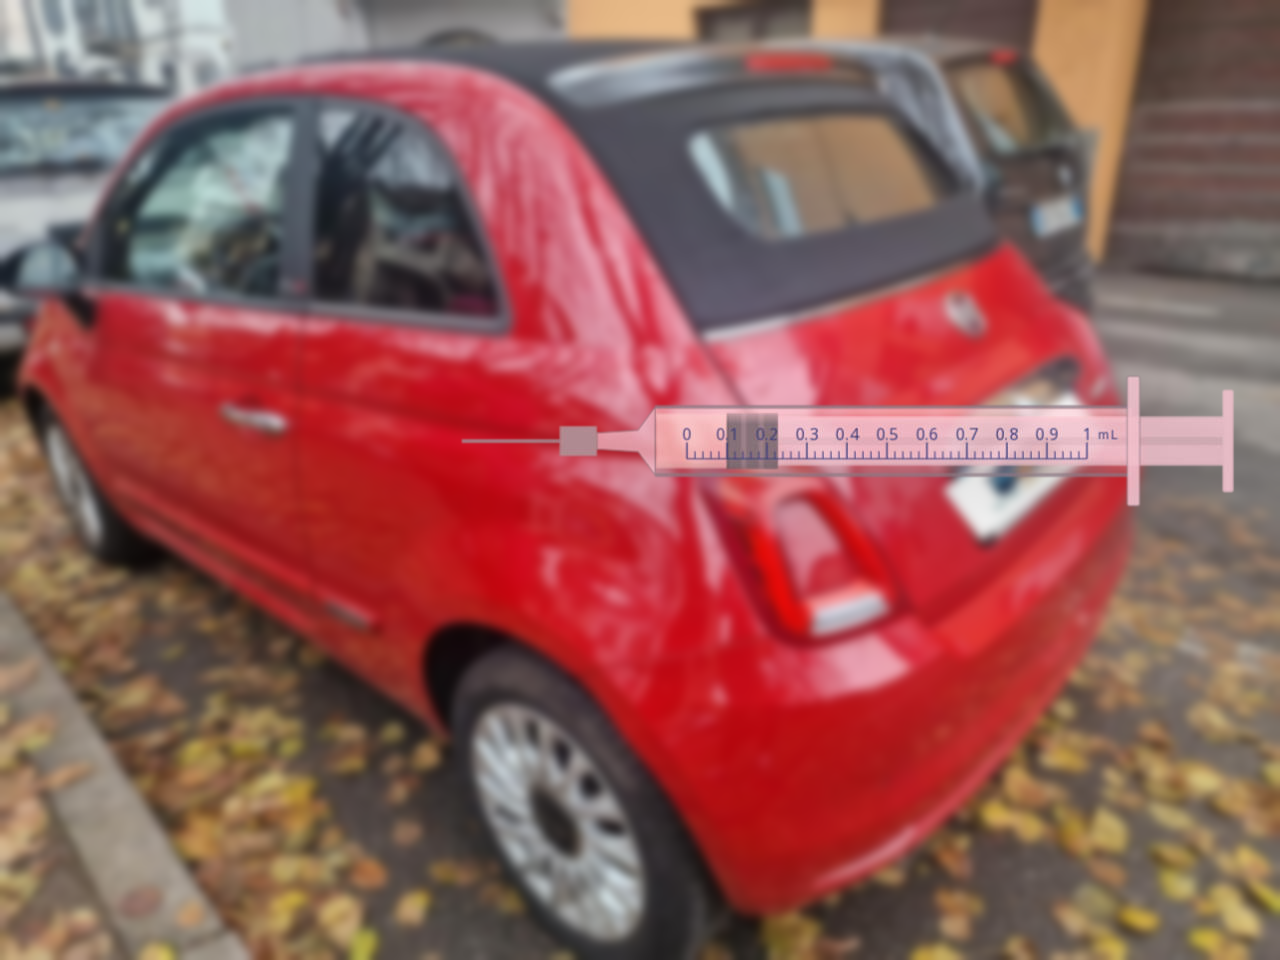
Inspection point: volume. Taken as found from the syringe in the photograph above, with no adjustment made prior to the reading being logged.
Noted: 0.1 mL
